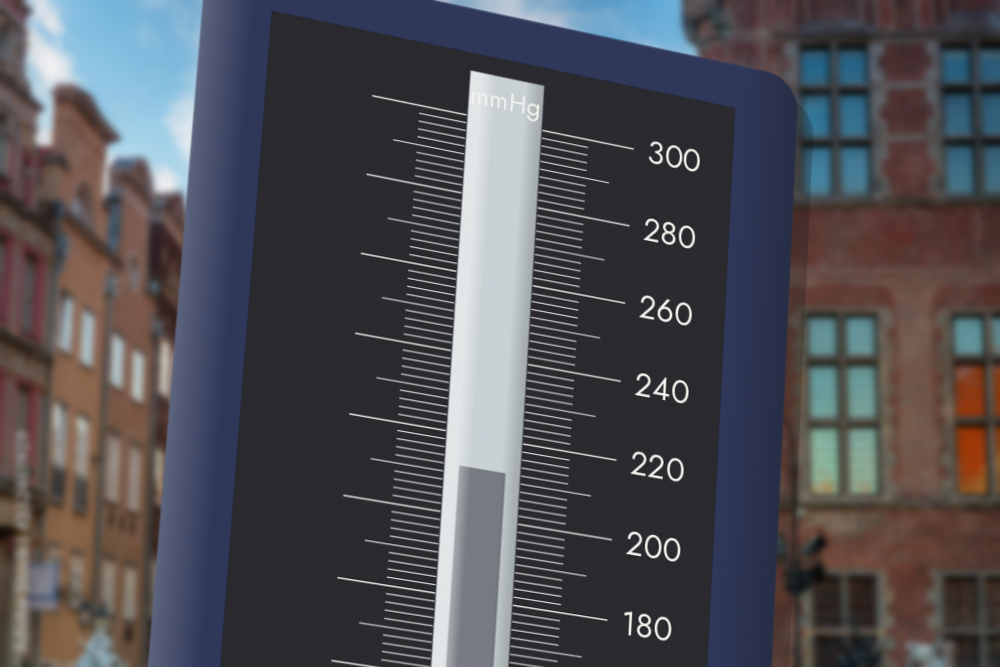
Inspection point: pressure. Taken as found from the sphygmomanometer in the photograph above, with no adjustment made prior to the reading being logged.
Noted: 212 mmHg
